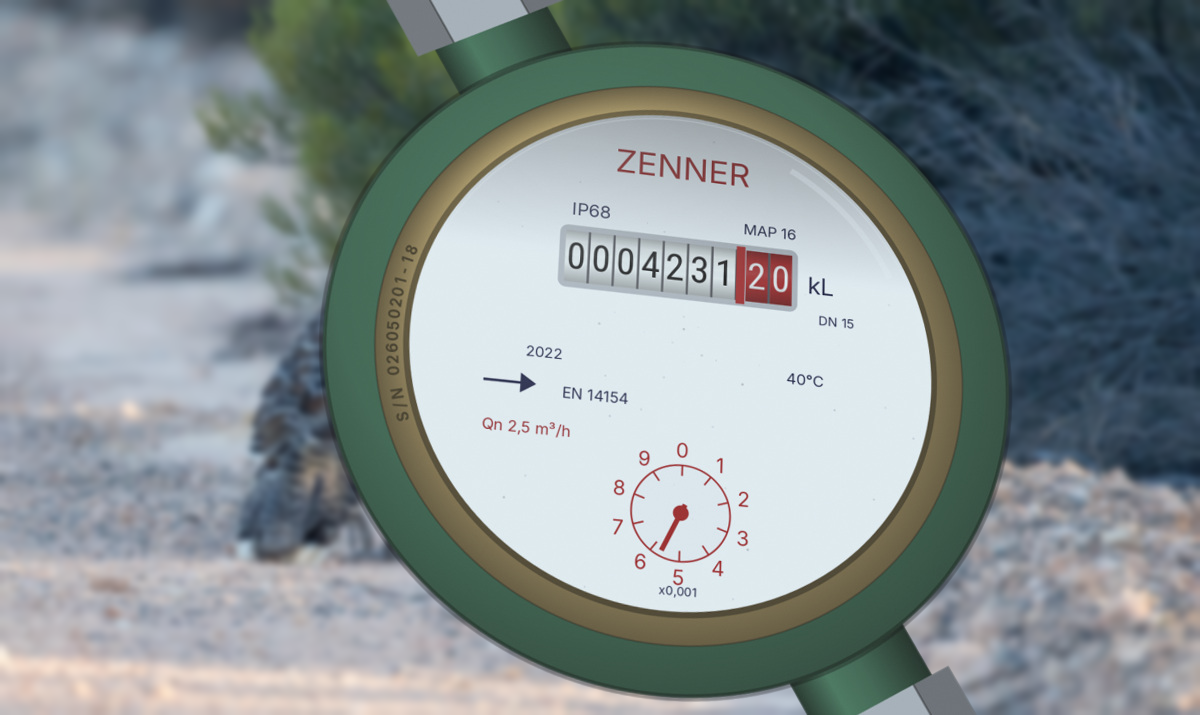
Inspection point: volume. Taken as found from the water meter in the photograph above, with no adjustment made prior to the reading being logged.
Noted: 4231.205 kL
